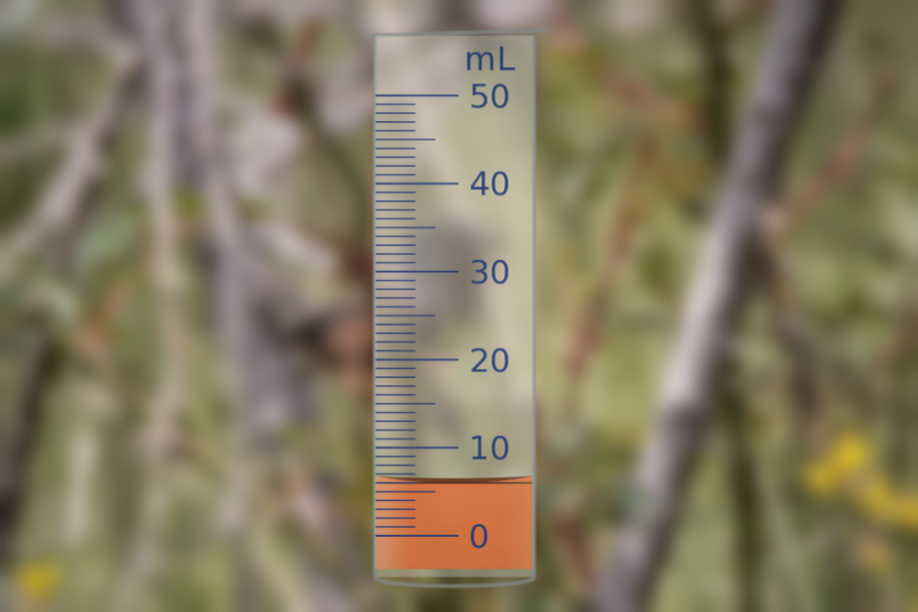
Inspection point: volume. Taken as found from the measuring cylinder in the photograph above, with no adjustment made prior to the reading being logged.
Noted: 6 mL
